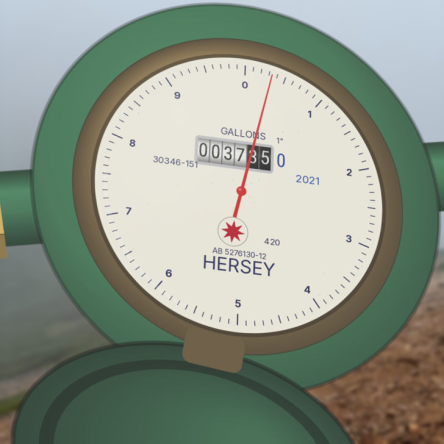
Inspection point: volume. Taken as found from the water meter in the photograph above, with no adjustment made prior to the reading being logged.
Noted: 37350.3 gal
